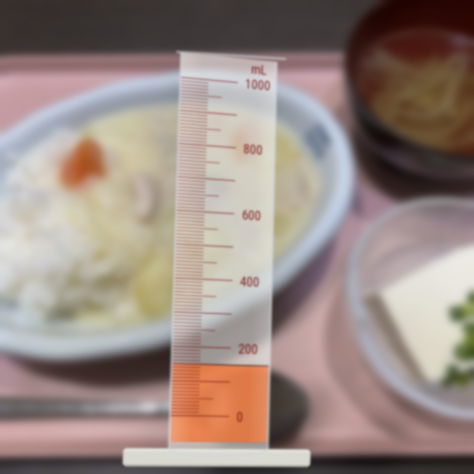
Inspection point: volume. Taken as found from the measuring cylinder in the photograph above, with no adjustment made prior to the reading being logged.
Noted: 150 mL
